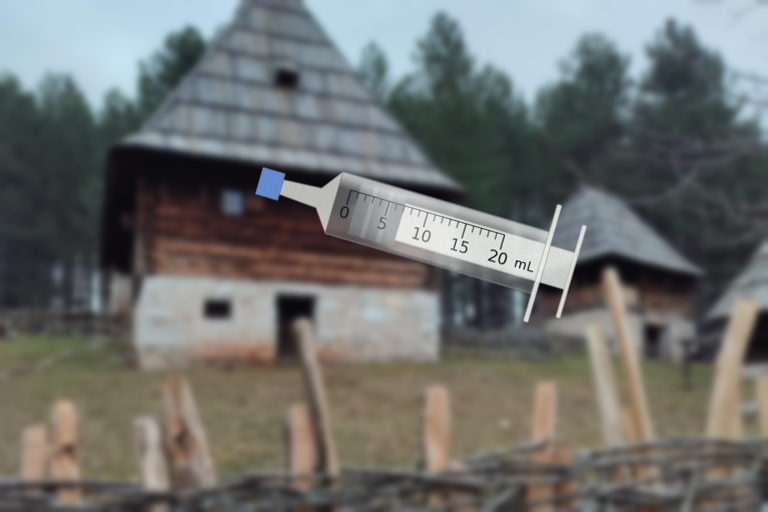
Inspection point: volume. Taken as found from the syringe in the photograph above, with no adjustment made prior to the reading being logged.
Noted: 1 mL
